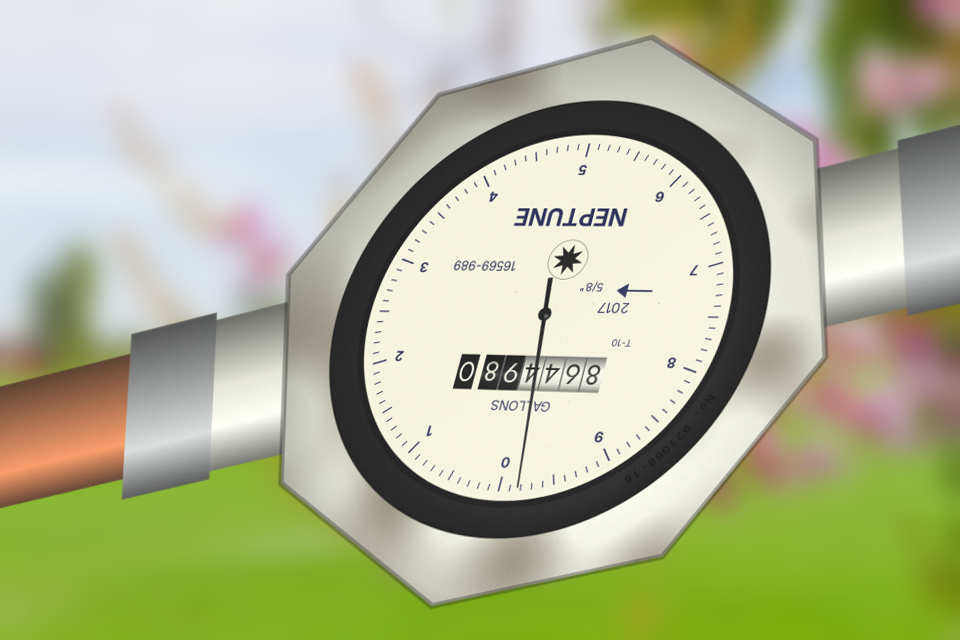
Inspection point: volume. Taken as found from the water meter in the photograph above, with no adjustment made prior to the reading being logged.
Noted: 8644979.8 gal
